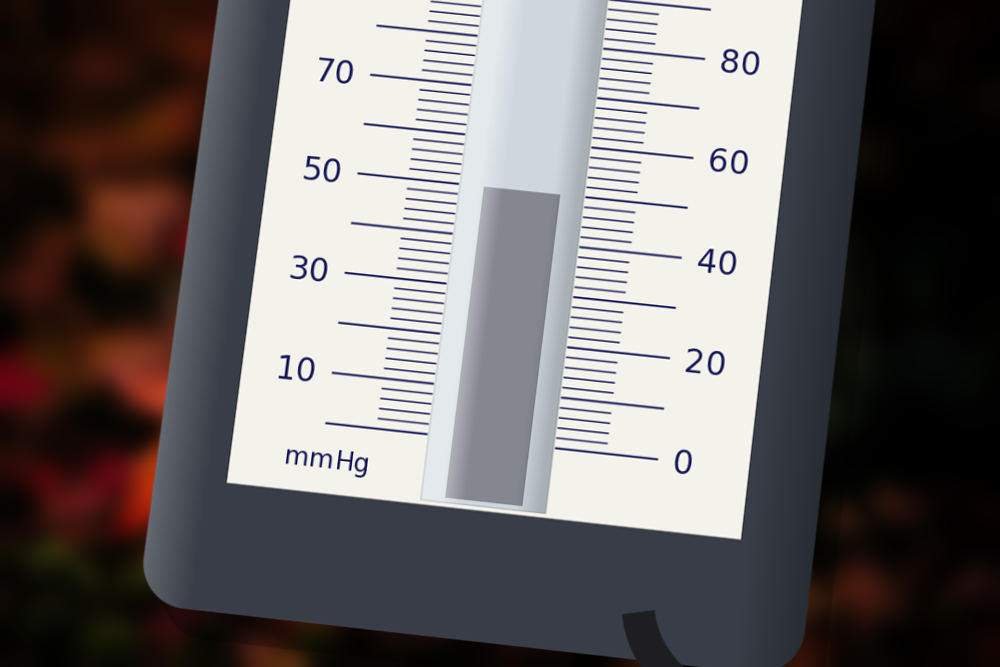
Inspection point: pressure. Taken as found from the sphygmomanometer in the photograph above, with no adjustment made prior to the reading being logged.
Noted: 50 mmHg
